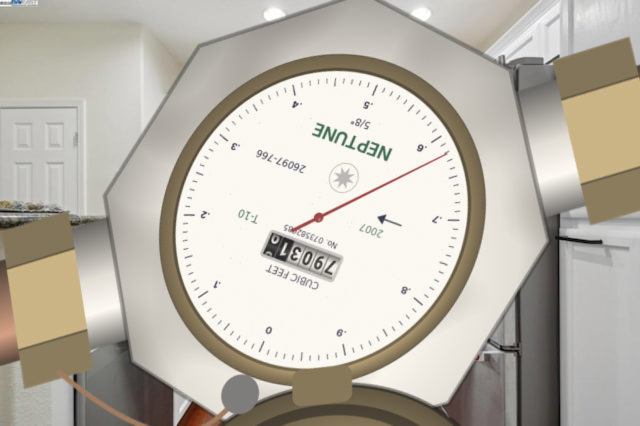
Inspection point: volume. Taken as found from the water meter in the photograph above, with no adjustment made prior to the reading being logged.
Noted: 790318.62 ft³
